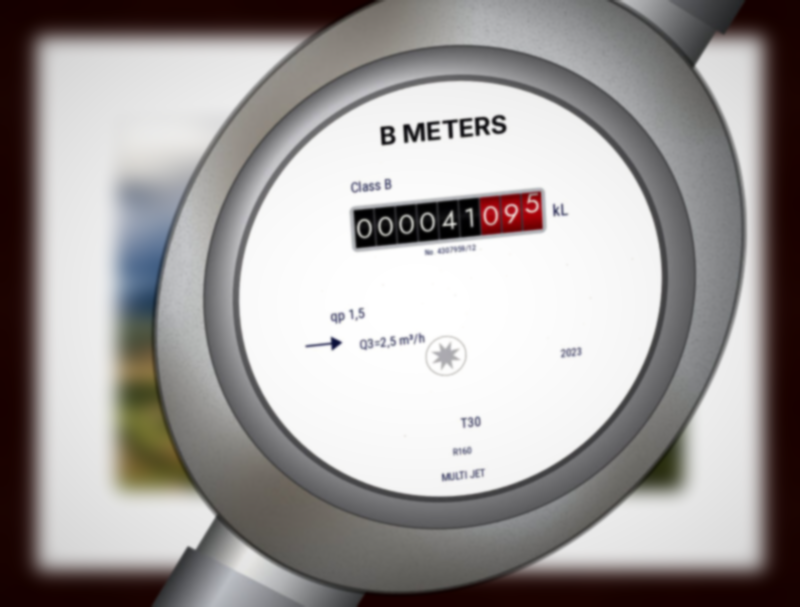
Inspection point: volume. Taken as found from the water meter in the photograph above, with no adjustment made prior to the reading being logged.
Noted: 41.095 kL
